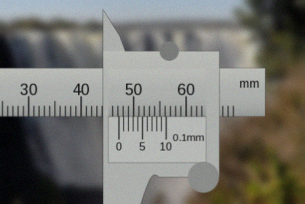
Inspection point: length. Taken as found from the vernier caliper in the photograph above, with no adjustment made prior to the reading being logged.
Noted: 47.2 mm
